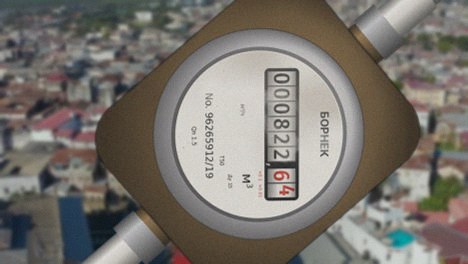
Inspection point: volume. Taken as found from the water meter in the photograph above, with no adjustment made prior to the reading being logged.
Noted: 822.64 m³
